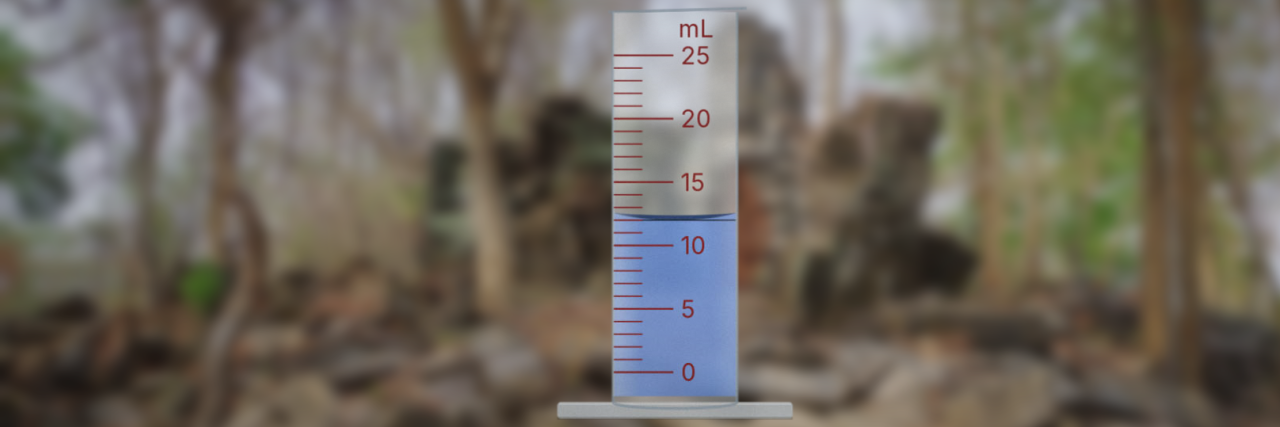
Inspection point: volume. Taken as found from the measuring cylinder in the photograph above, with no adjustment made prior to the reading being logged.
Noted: 12 mL
